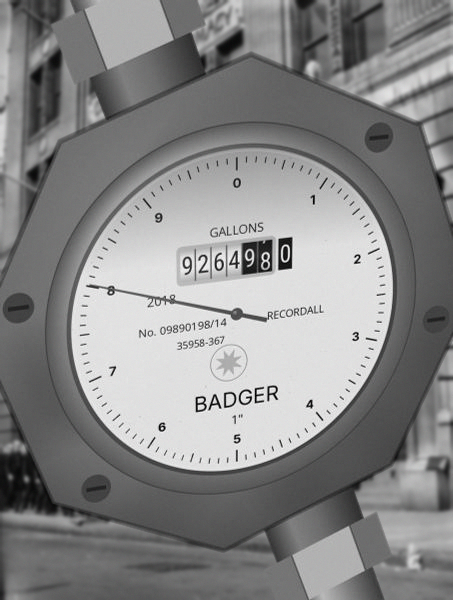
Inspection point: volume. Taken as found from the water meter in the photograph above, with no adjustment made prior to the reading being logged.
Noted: 9264978.0 gal
